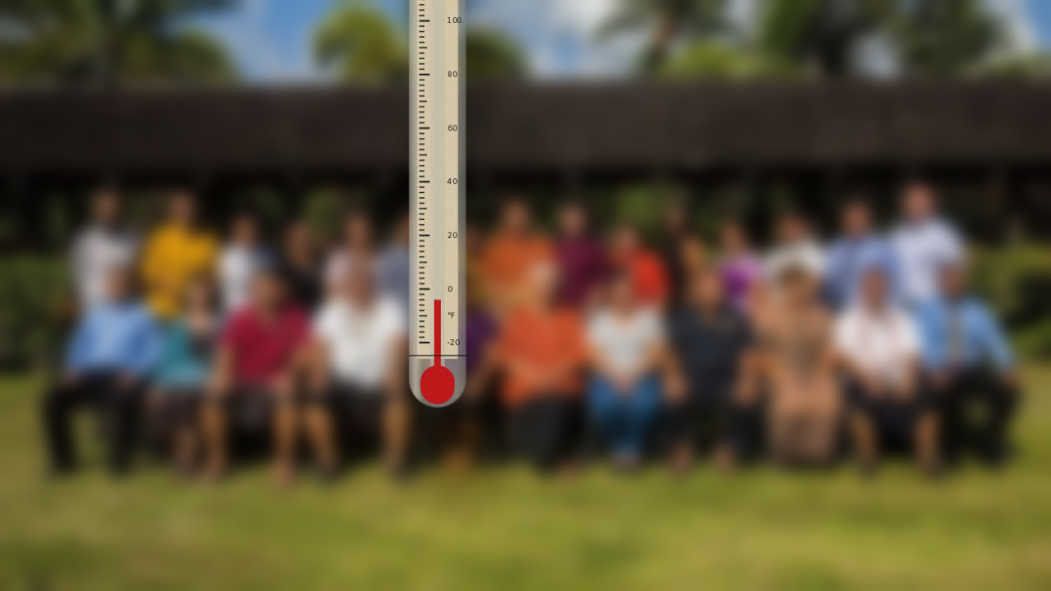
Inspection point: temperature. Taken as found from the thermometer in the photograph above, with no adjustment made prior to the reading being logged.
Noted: -4 °F
